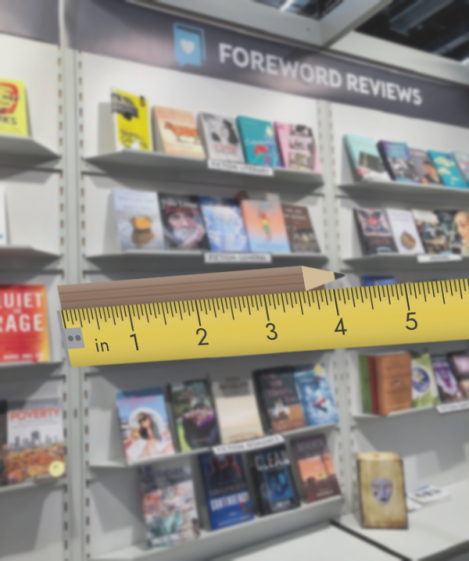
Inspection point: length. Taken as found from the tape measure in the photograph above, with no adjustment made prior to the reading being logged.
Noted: 4.1875 in
